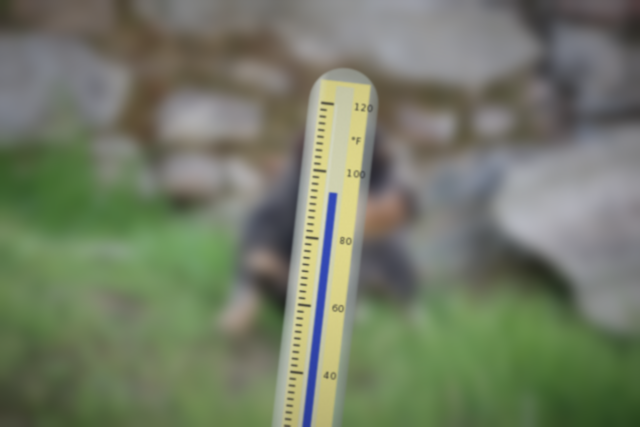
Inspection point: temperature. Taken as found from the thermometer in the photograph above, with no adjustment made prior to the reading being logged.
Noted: 94 °F
